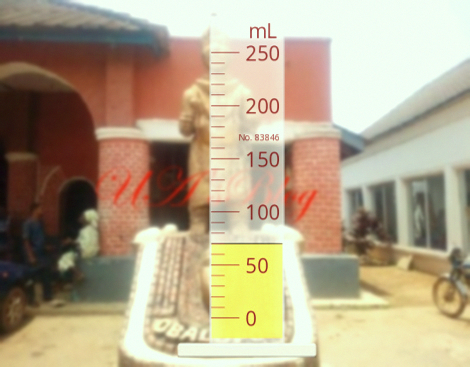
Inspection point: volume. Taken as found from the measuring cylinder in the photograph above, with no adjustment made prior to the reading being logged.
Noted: 70 mL
